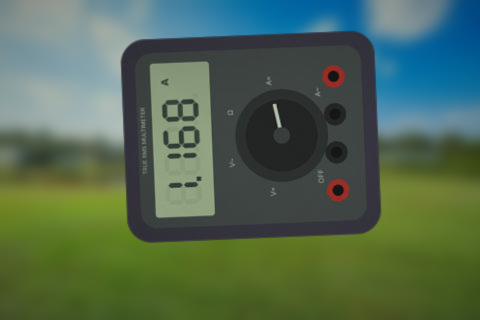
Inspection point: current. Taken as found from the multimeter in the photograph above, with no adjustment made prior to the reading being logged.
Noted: 1.168 A
